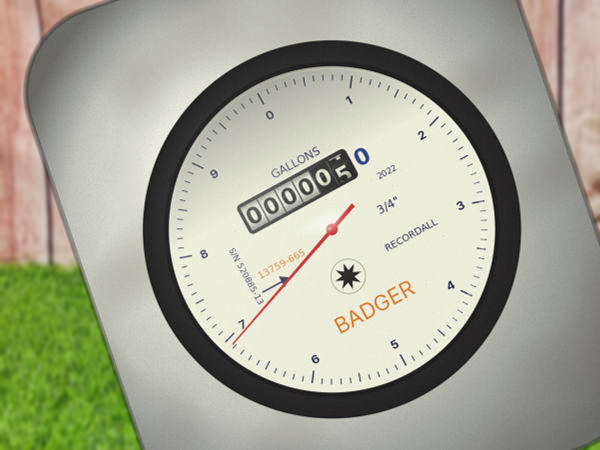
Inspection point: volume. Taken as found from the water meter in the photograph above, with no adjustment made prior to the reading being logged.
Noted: 46.9 gal
